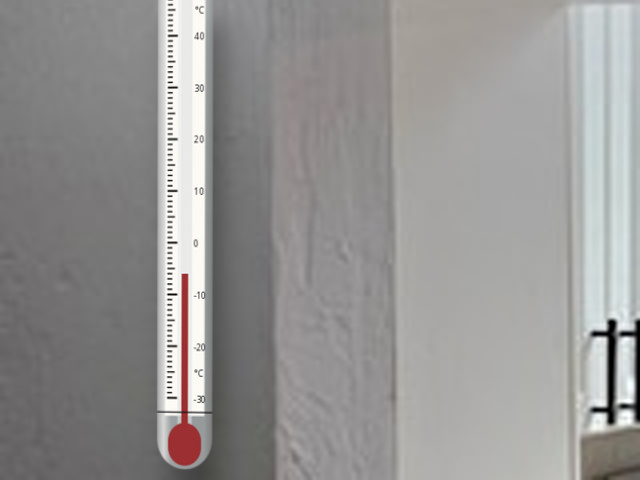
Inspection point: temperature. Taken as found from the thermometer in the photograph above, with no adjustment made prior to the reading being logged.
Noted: -6 °C
